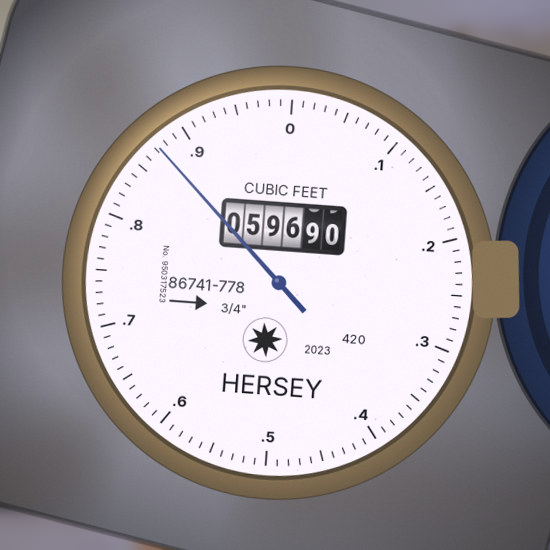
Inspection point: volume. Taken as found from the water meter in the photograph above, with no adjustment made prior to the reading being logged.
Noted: 59689.87 ft³
